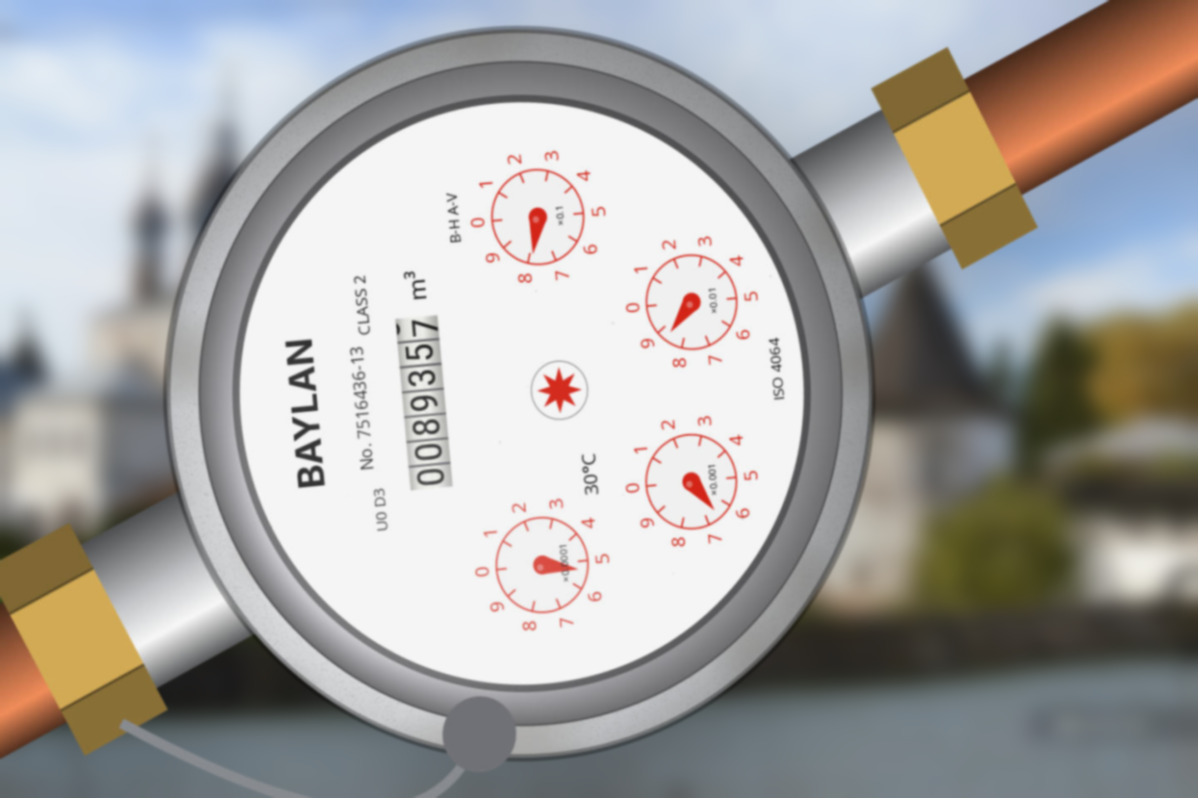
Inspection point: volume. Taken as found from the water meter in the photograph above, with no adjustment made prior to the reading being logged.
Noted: 89356.7865 m³
